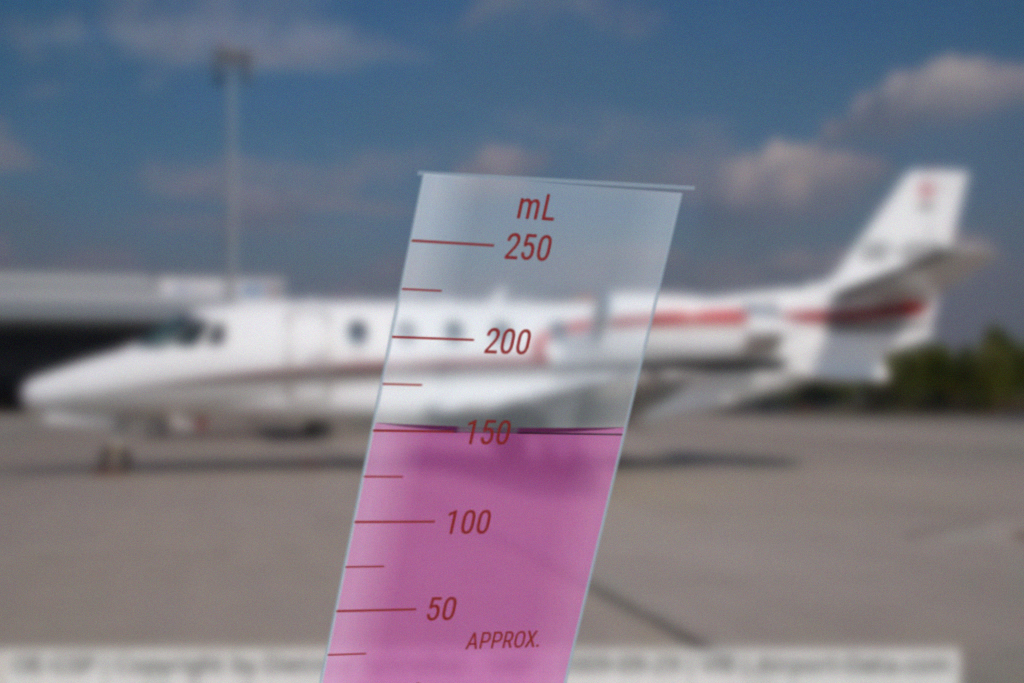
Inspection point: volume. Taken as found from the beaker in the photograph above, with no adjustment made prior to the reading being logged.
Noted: 150 mL
